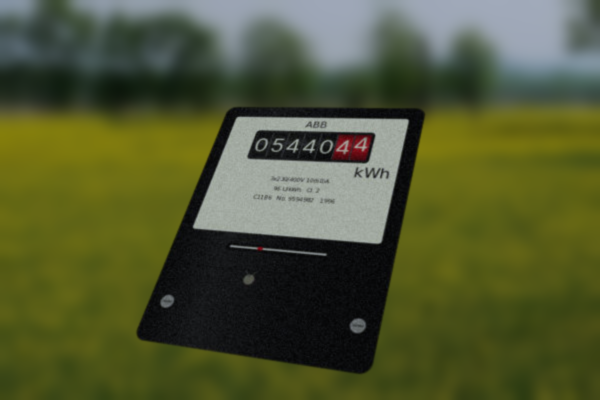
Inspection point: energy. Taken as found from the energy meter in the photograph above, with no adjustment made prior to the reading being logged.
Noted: 5440.44 kWh
